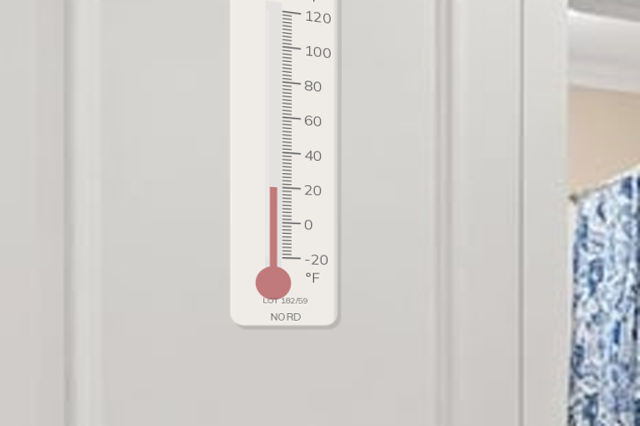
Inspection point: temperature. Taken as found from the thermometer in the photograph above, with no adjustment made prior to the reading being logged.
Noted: 20 °F
